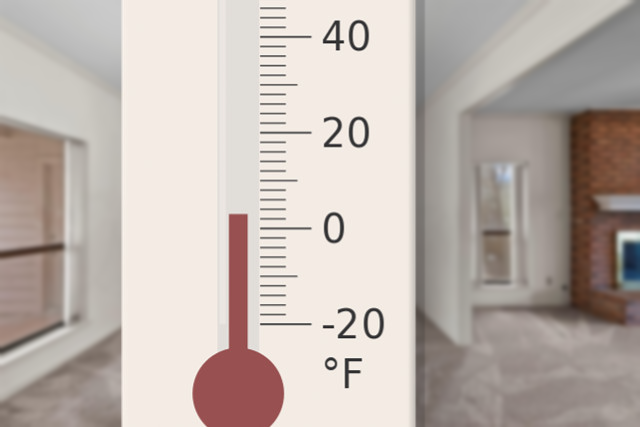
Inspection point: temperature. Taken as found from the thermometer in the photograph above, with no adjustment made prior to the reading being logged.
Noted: 3 °F
